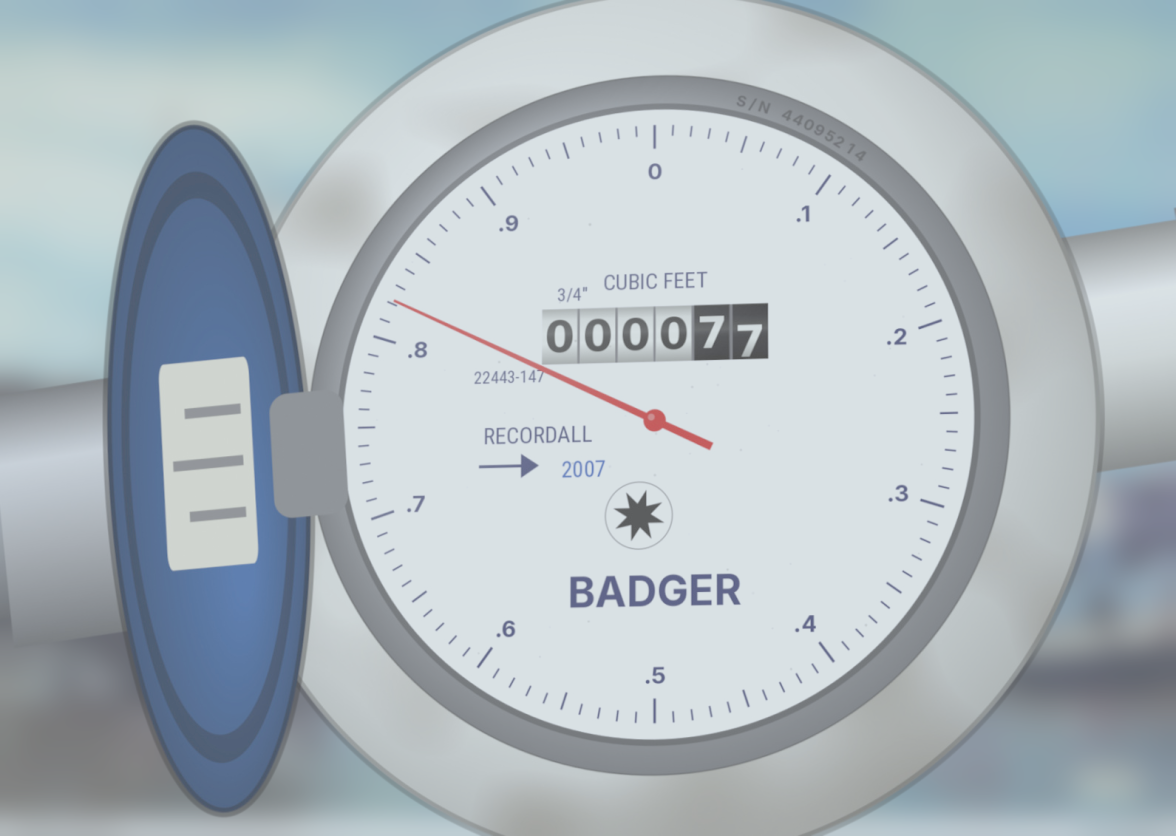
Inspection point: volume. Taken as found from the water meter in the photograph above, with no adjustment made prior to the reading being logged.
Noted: 76.82 ft³
